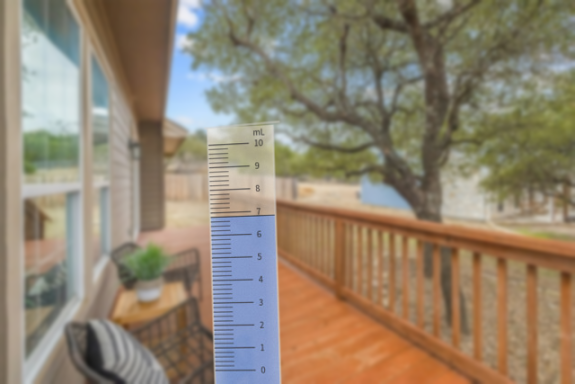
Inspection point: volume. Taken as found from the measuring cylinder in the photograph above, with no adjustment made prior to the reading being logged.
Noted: 6.8 mL
